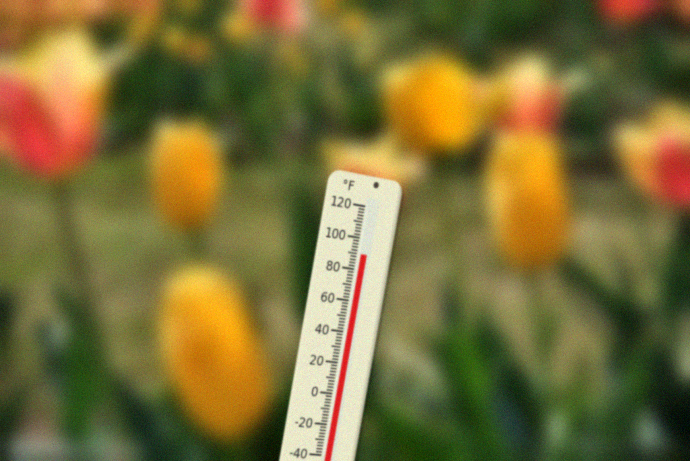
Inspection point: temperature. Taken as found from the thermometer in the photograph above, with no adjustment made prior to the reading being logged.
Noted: 90 °F
